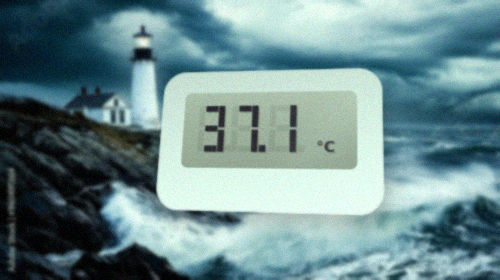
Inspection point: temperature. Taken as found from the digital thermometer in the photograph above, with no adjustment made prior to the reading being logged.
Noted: 37.1 °C
